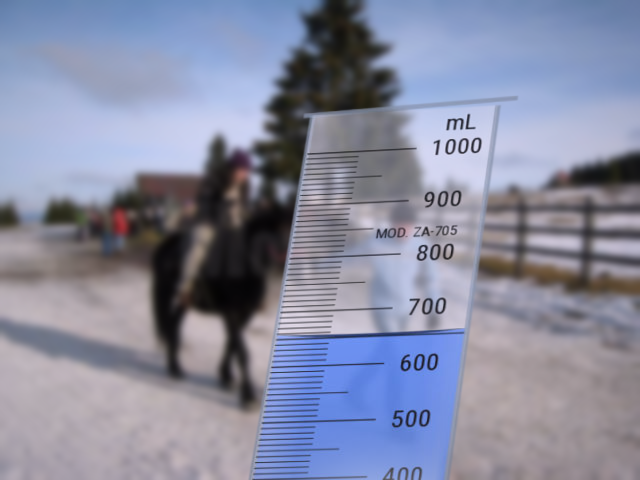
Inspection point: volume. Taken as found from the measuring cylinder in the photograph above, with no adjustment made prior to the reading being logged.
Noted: 650 mL
